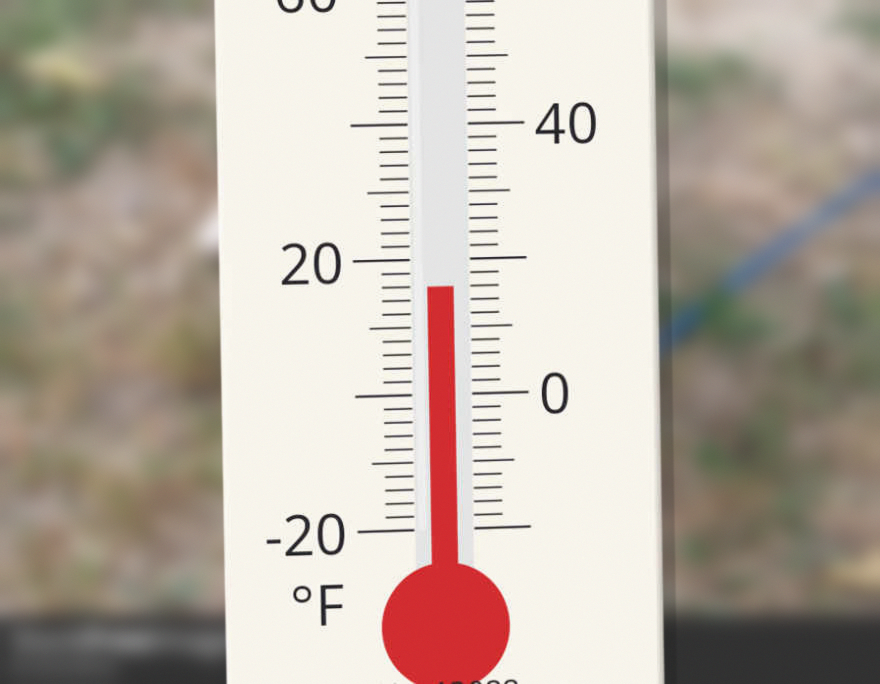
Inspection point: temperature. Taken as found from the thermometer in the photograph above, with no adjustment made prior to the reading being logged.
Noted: 16 °F
